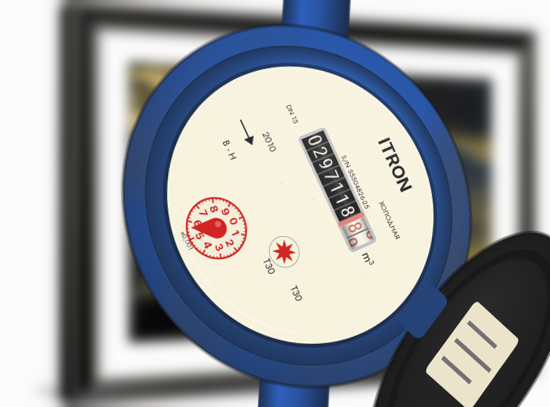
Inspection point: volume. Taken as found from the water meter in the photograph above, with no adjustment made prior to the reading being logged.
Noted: 297118.885 m³
